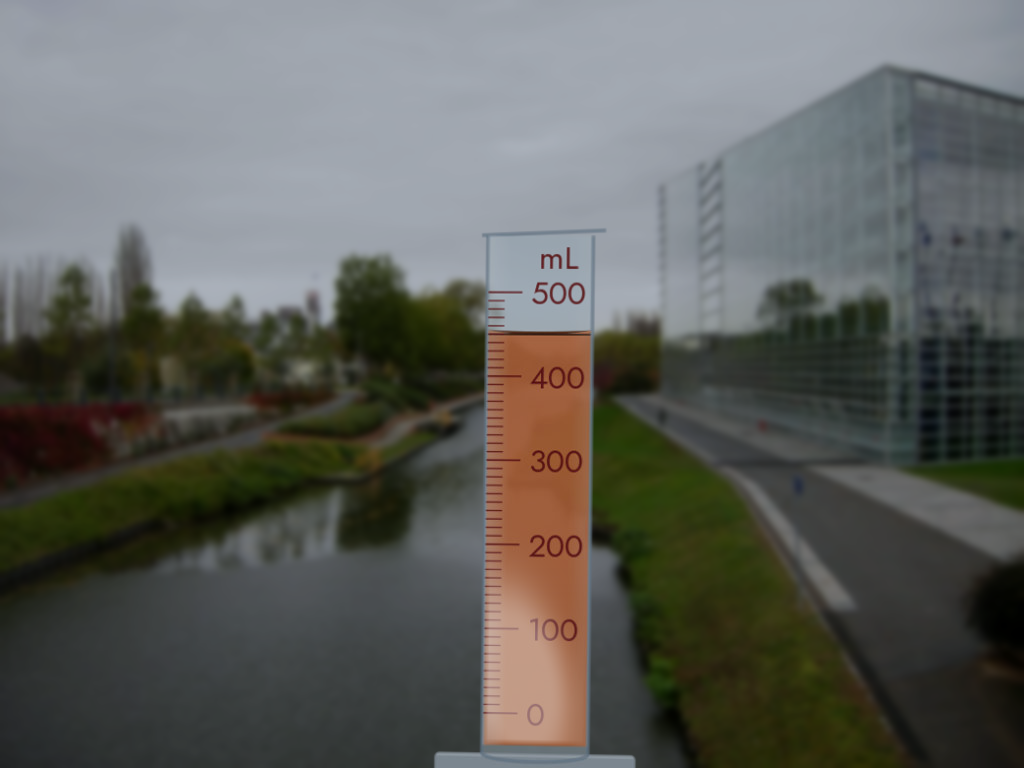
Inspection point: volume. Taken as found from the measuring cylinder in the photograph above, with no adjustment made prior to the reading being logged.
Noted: 450 mL
